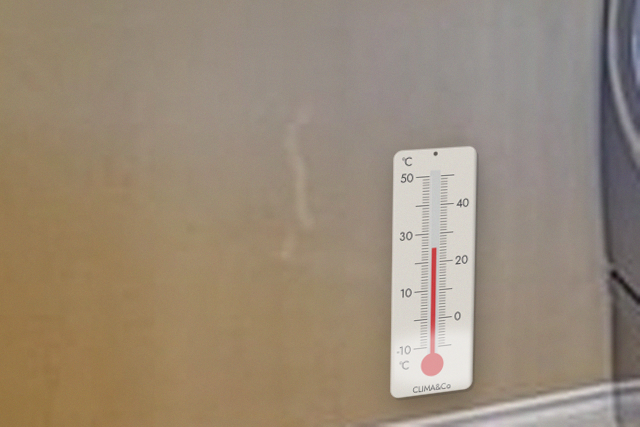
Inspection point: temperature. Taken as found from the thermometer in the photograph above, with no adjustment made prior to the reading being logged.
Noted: 25 °C
